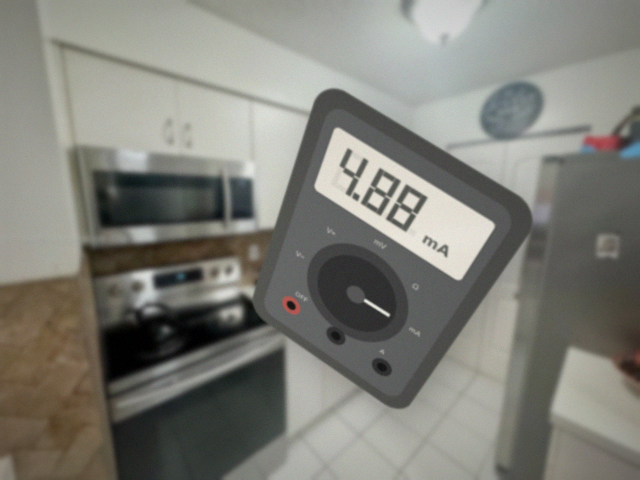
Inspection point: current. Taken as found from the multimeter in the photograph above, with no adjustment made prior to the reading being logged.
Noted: 4.88 mA
